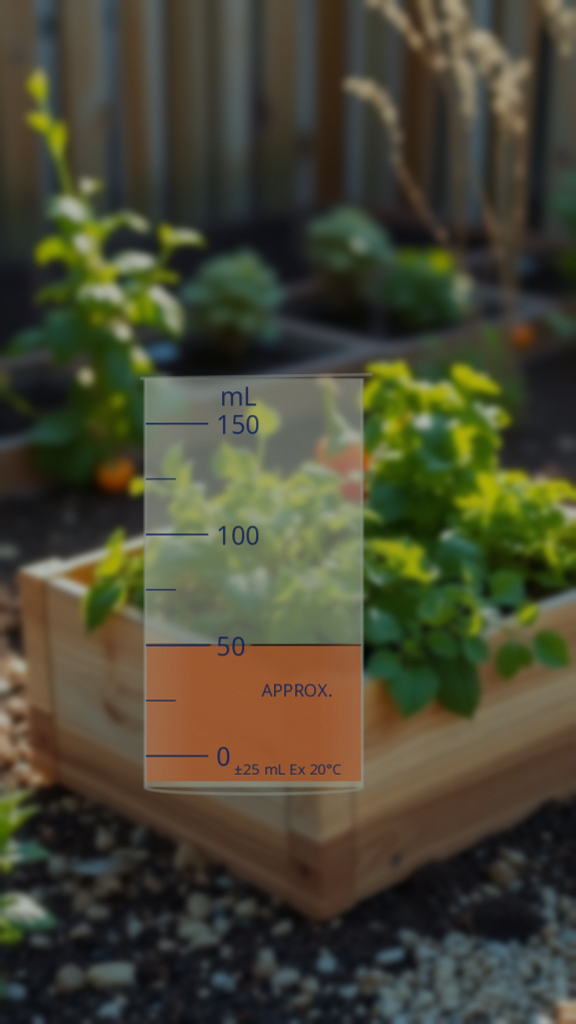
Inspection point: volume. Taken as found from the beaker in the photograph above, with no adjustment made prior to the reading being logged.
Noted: 50 mL
